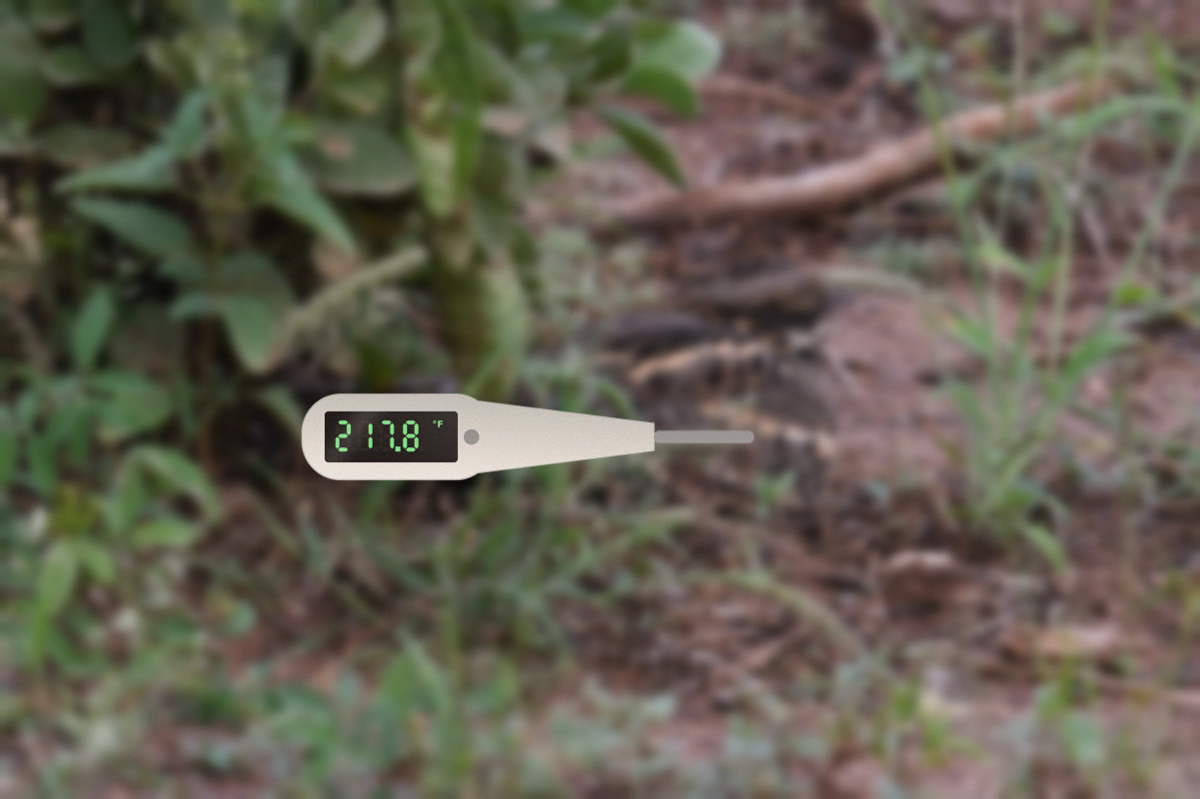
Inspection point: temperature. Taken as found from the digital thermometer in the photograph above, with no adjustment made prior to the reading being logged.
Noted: 217.8 °F
